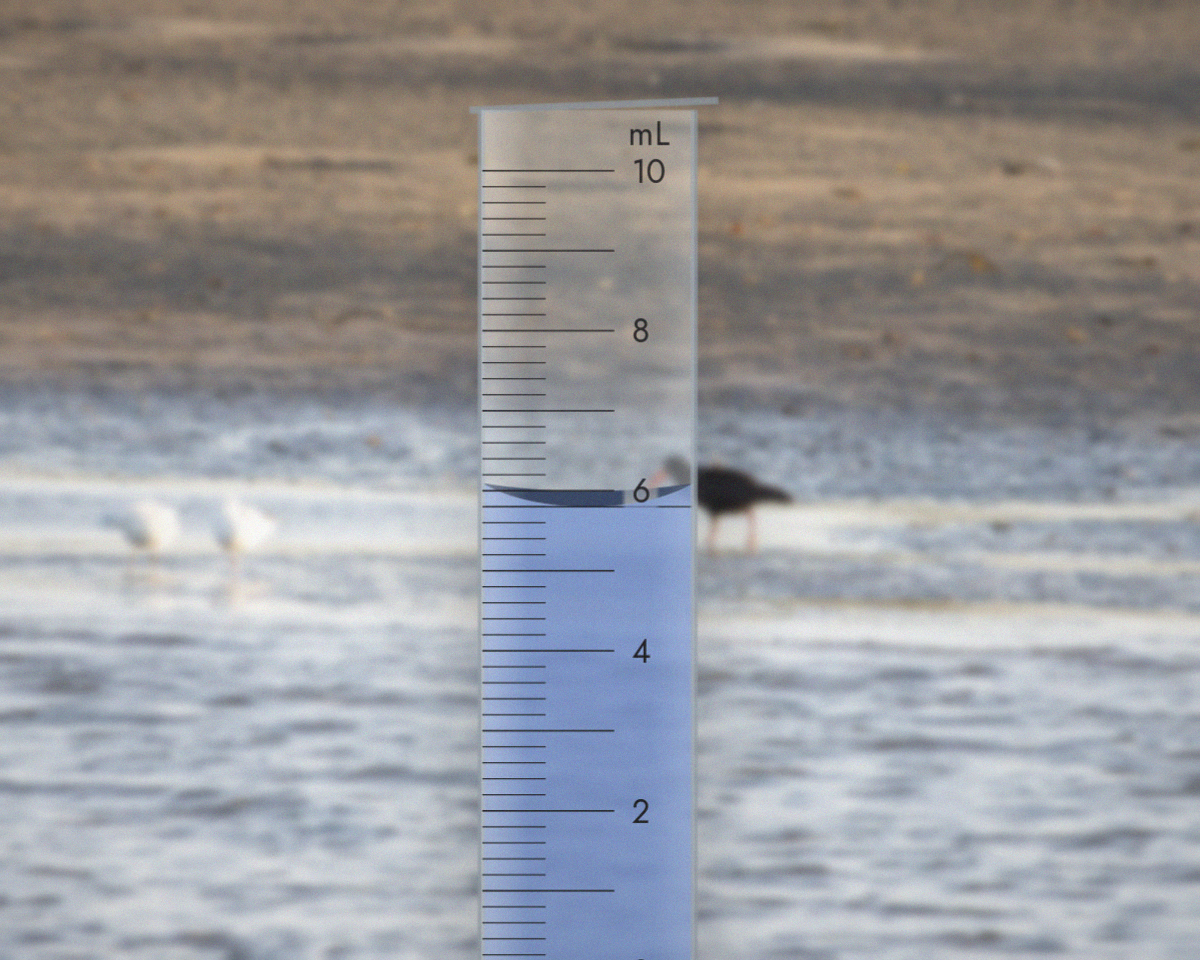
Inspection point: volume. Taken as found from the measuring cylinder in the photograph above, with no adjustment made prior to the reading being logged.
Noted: 5.8 mL
